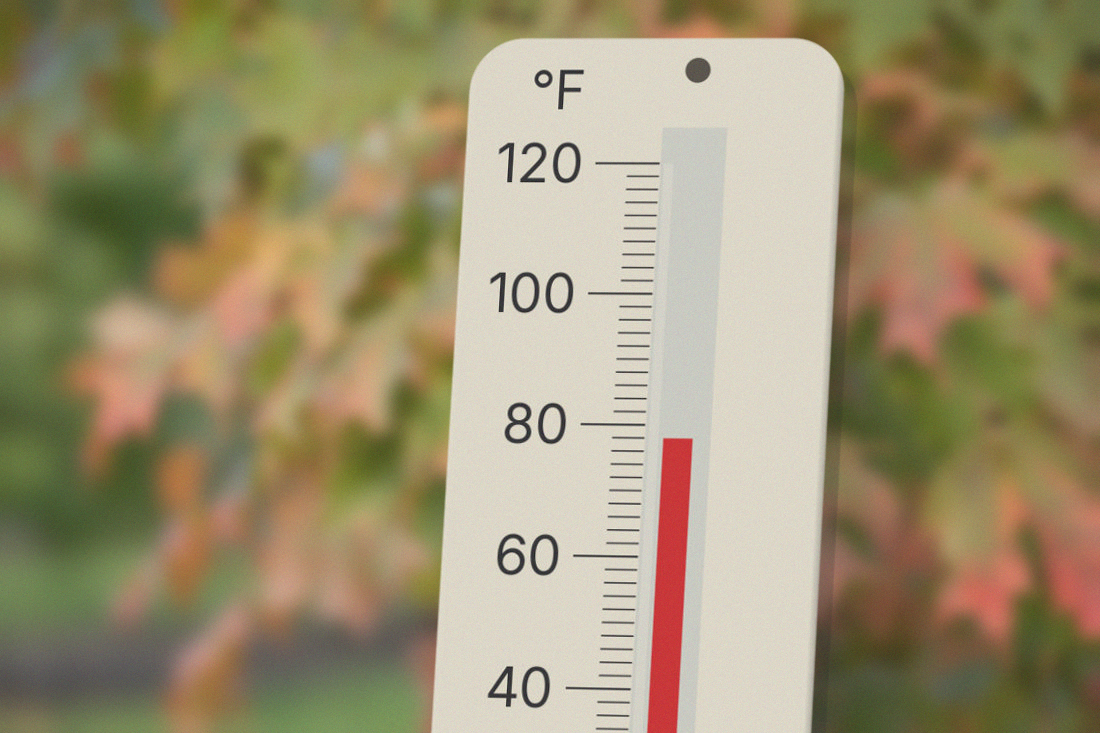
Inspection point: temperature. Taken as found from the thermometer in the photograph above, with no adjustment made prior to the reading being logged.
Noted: 78 °F
